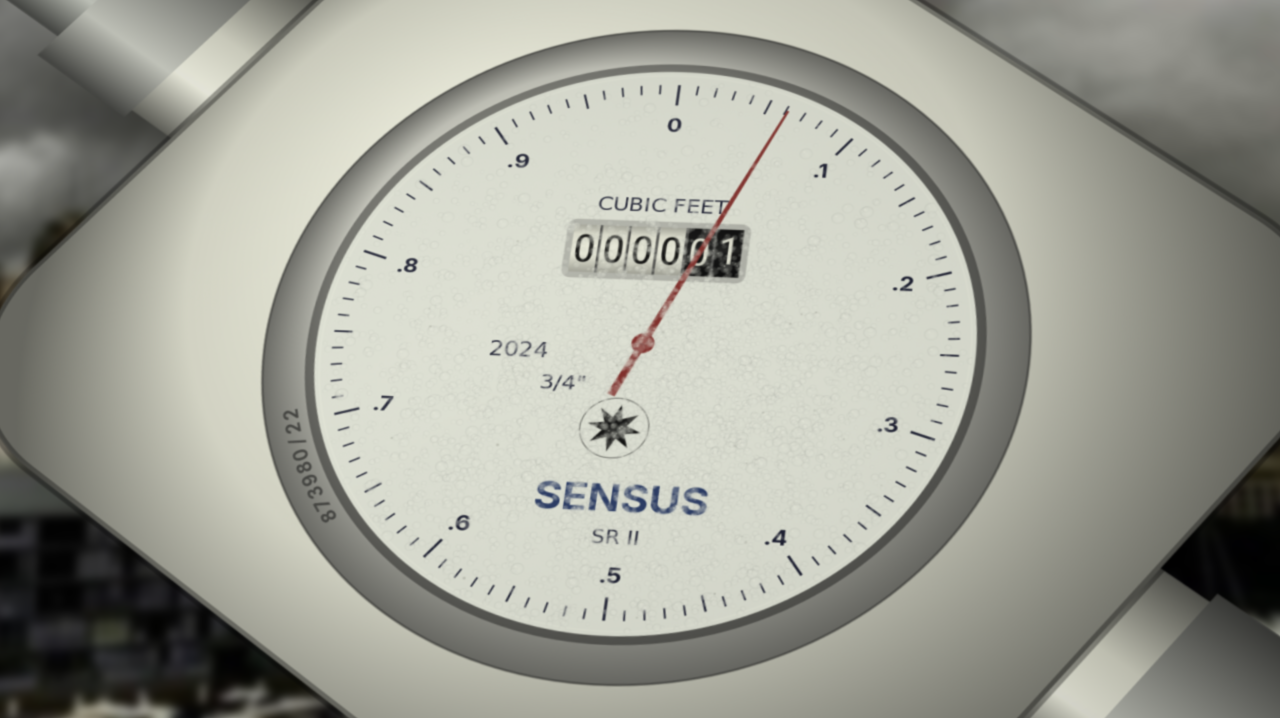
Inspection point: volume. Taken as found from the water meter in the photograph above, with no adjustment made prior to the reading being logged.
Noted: 1.06 ft³
